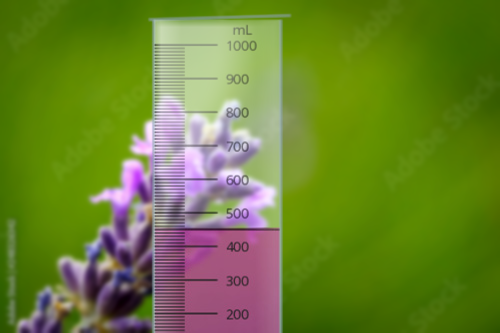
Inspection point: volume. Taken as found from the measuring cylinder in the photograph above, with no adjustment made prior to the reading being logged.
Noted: 450 mL
